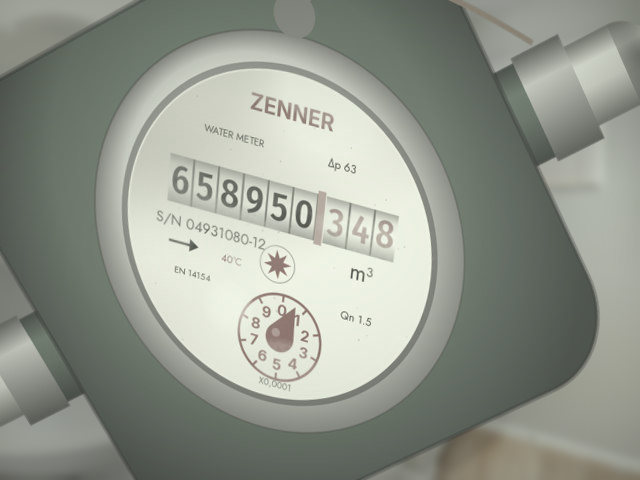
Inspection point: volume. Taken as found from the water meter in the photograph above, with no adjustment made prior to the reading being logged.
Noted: 658950.3480 m³
